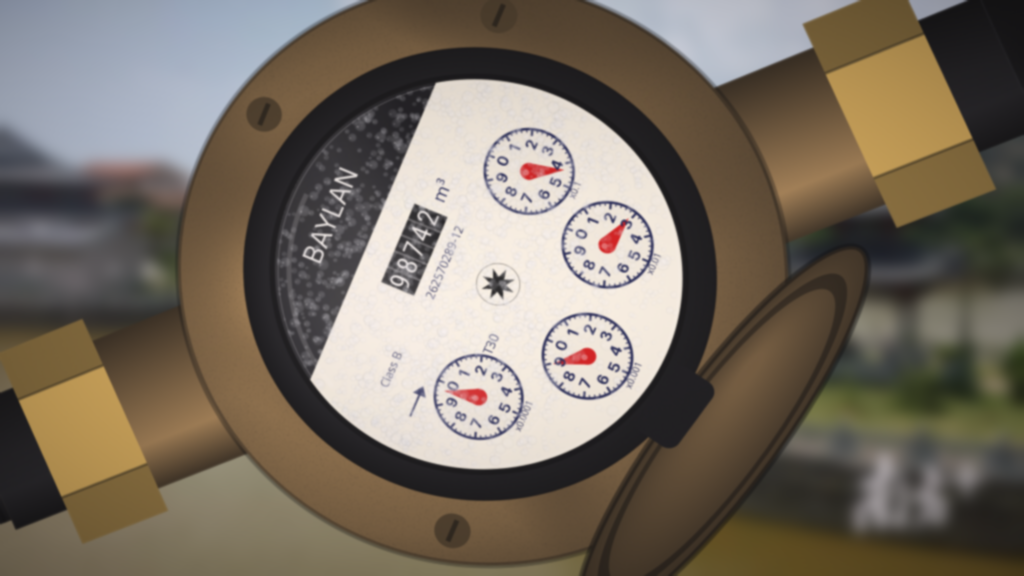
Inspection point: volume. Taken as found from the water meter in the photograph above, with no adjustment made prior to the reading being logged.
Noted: 98742.4289 m³
